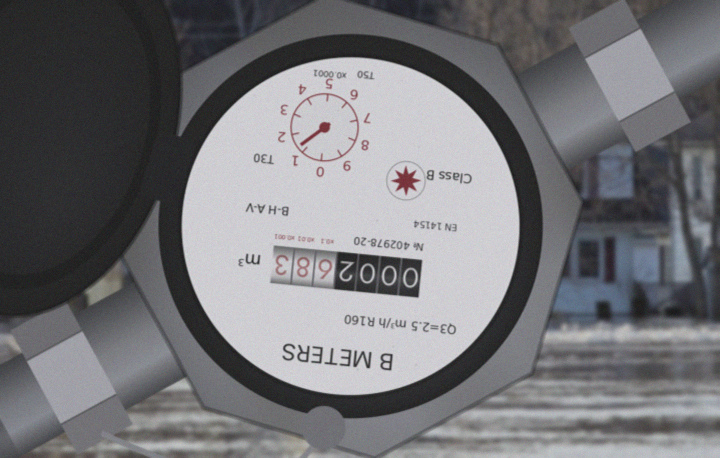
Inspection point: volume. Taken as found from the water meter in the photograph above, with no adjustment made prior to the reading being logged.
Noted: 2.6831 m³
